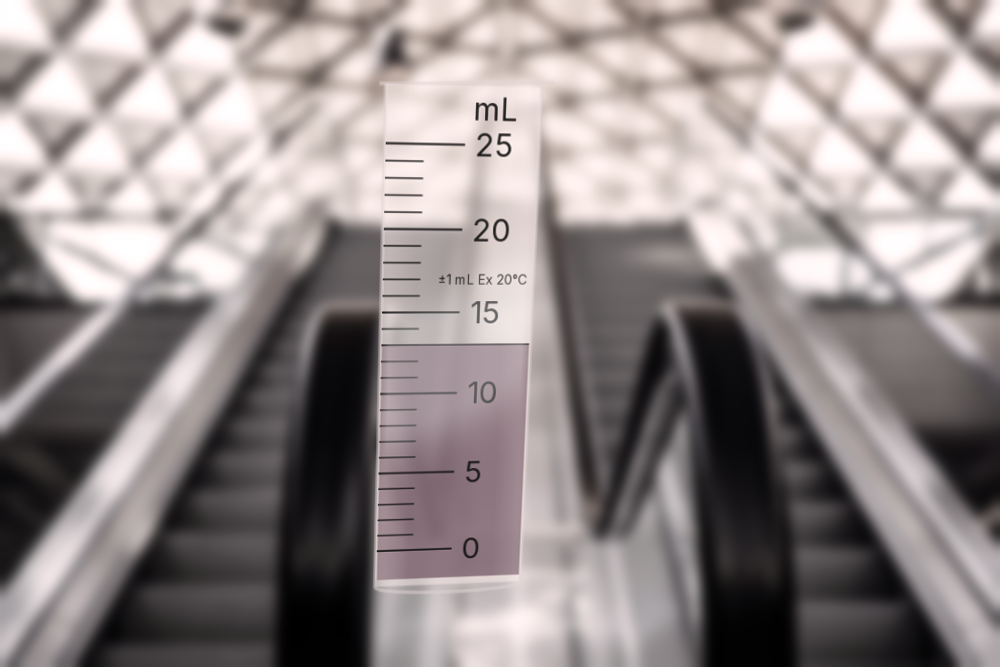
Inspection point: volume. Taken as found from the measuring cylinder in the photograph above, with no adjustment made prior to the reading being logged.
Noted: 13 mL
